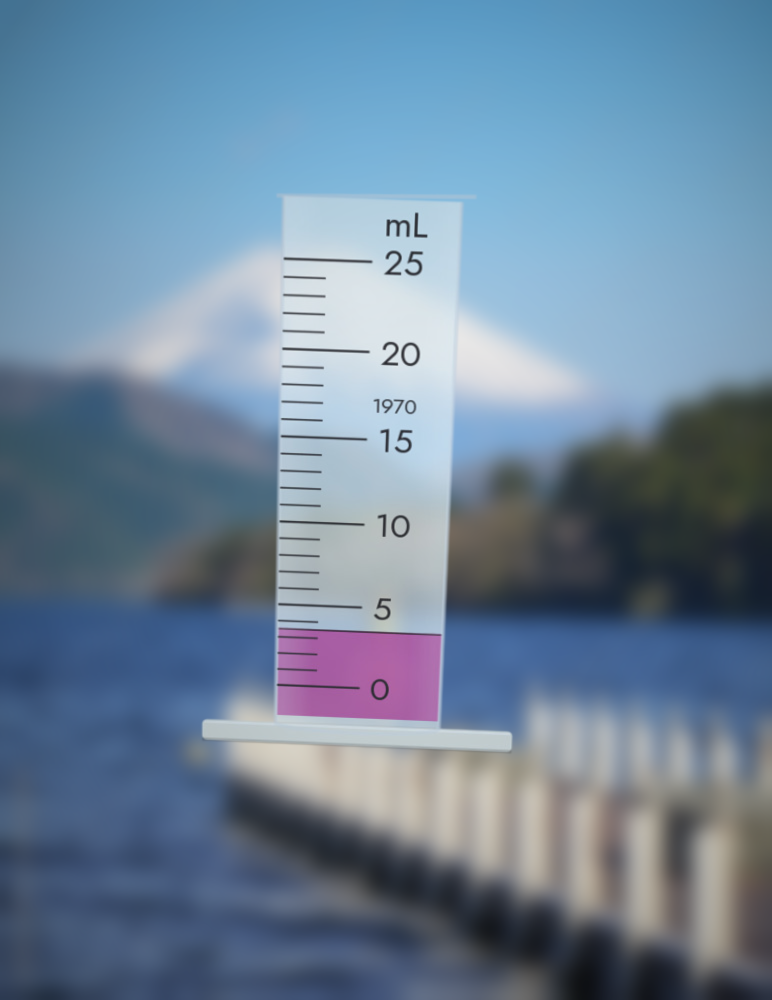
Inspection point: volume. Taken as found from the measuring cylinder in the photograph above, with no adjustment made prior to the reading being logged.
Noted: 3.5 mL
